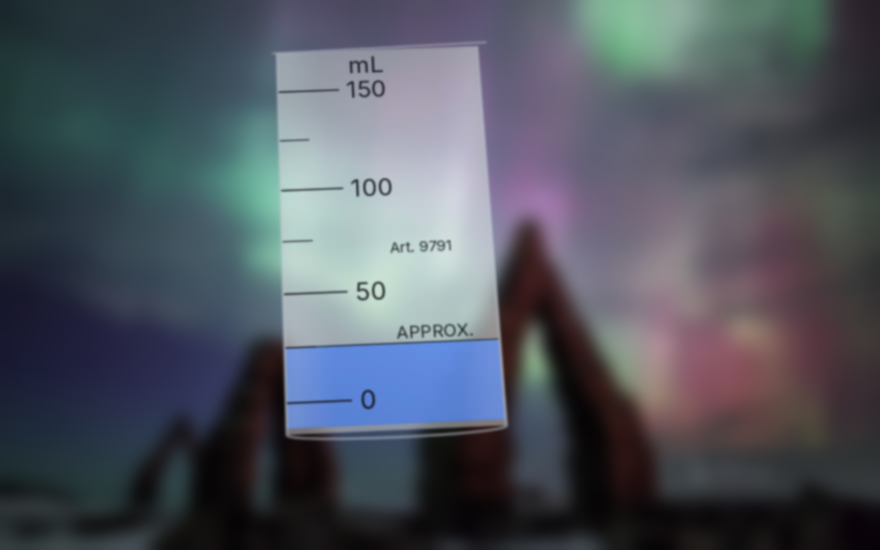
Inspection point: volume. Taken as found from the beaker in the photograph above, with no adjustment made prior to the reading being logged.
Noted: 25 mL
